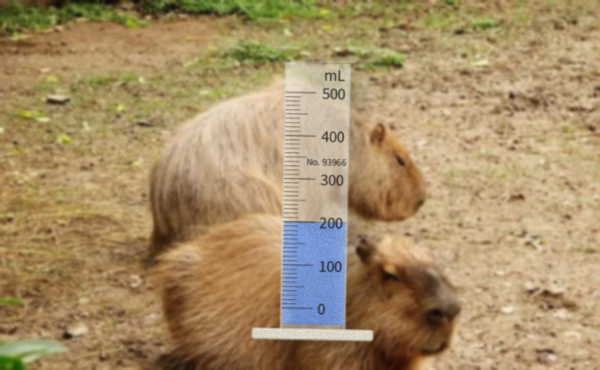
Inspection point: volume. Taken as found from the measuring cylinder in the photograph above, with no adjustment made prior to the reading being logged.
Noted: 200 mL
